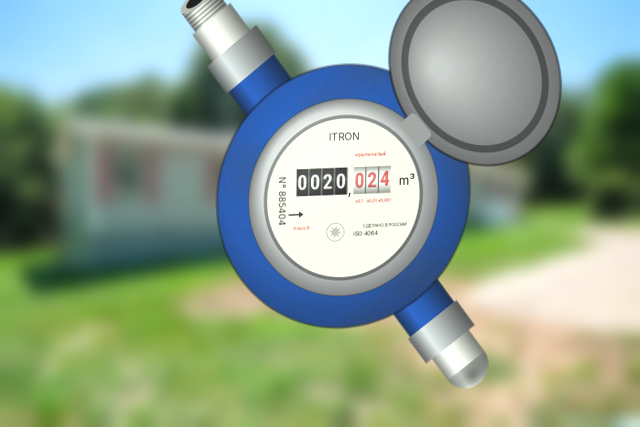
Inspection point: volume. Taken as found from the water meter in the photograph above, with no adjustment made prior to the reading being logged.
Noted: 20.024 m³
